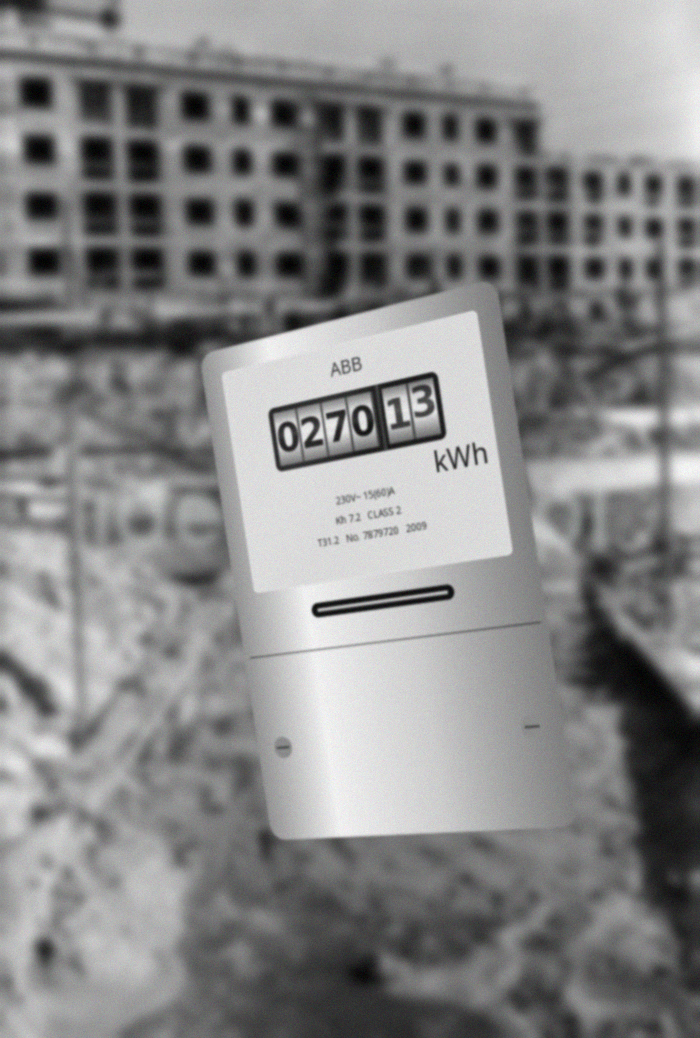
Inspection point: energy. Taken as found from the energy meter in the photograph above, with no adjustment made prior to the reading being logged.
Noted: 270.13 kWh
